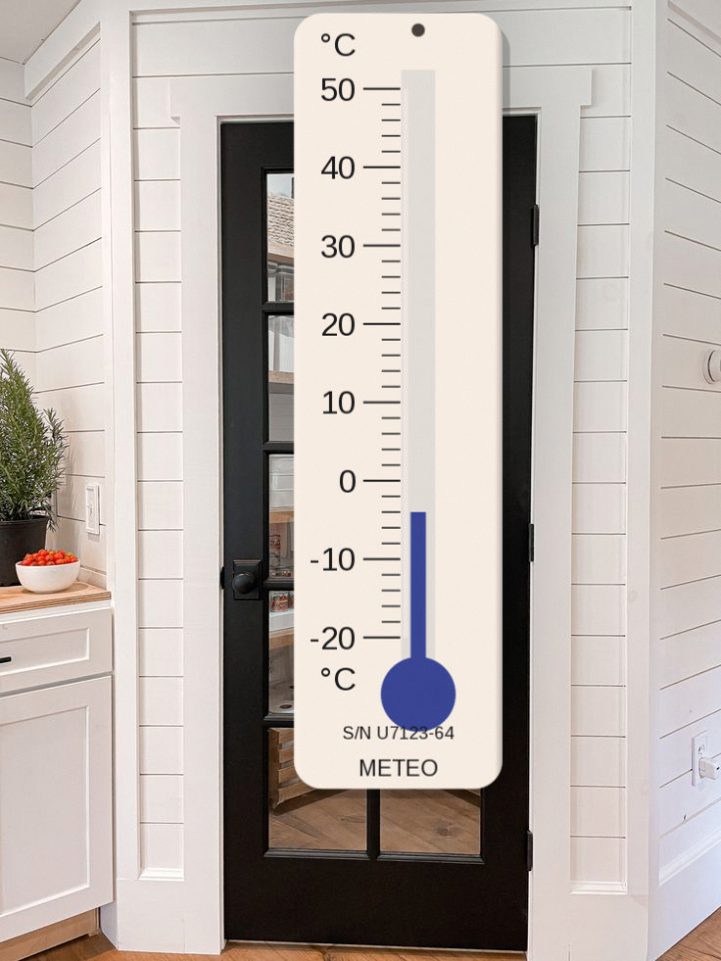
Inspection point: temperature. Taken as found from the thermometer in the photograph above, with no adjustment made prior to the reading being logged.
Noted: -4 °C
